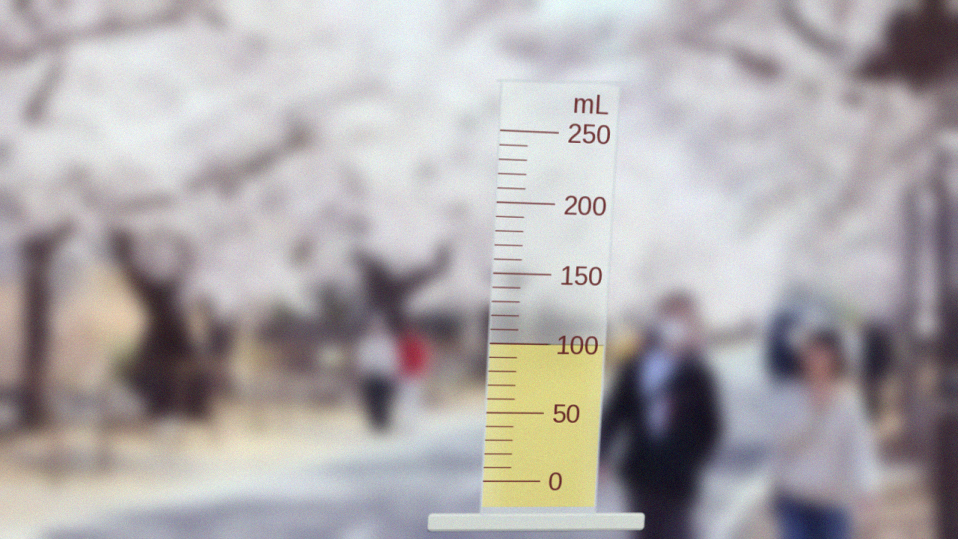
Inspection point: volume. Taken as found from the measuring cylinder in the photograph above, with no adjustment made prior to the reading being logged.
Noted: 100 mL
